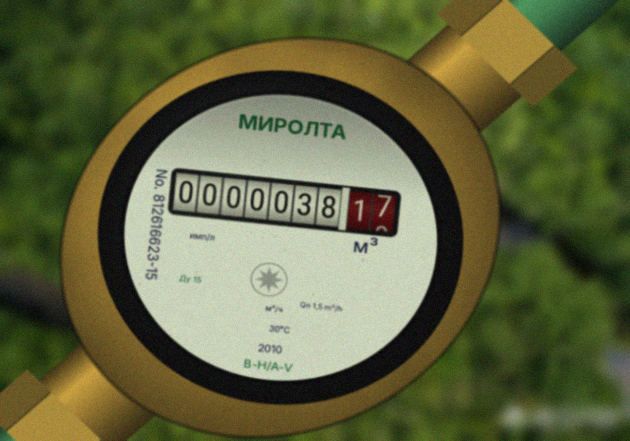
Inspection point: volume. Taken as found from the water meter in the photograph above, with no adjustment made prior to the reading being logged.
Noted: 38.17 m³
